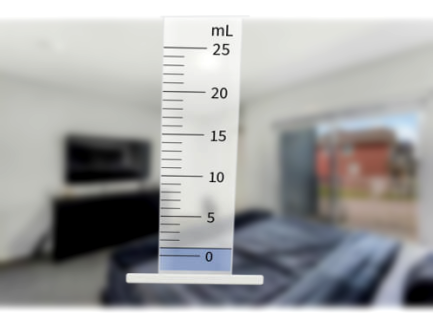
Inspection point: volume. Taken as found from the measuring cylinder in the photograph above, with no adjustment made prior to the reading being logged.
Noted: 1 mL
